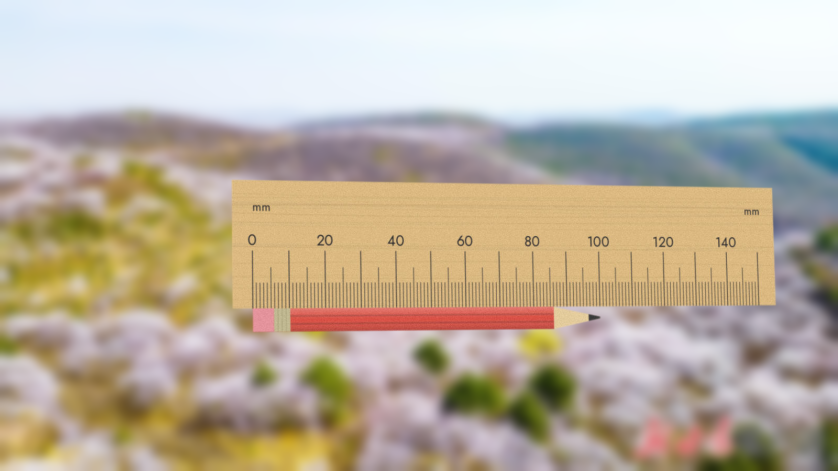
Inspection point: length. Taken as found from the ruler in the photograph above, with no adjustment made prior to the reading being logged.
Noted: 100 mm
